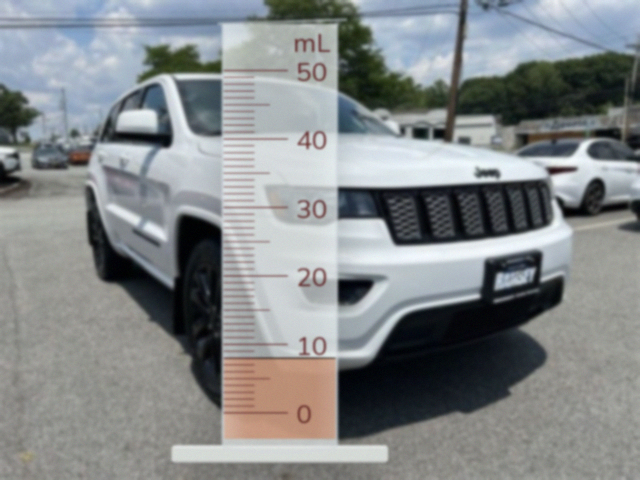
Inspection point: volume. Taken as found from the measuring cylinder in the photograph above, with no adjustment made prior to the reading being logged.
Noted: 8 mL
